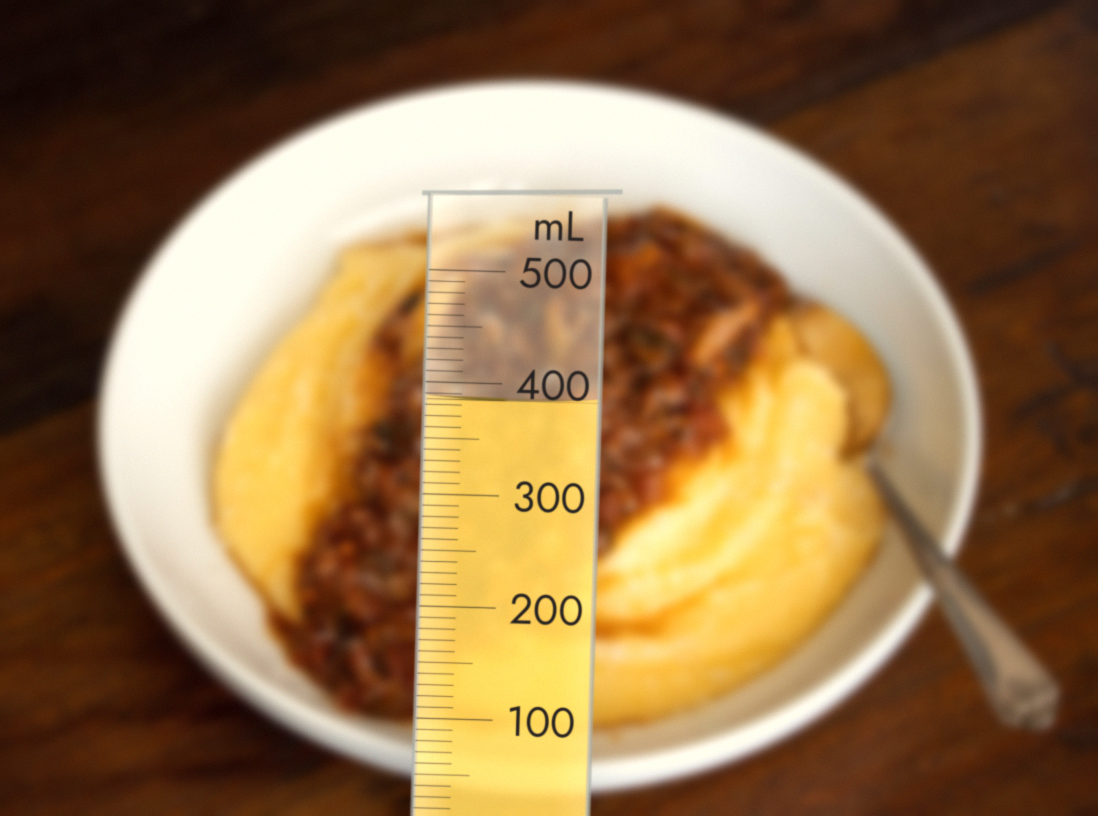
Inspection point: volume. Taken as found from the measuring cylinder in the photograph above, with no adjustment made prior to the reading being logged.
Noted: 385 mL
